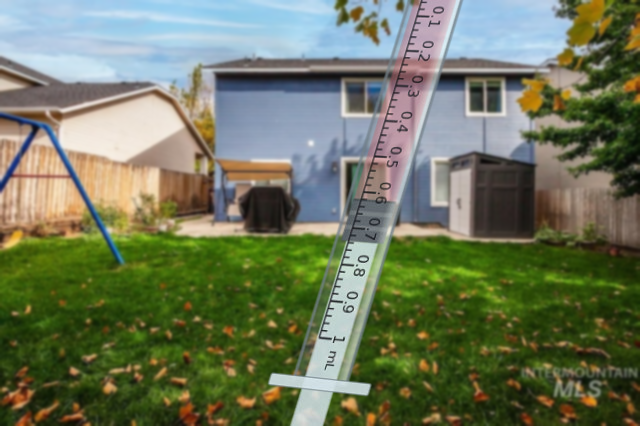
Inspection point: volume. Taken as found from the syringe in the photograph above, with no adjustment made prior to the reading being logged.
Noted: 0.62 mL
